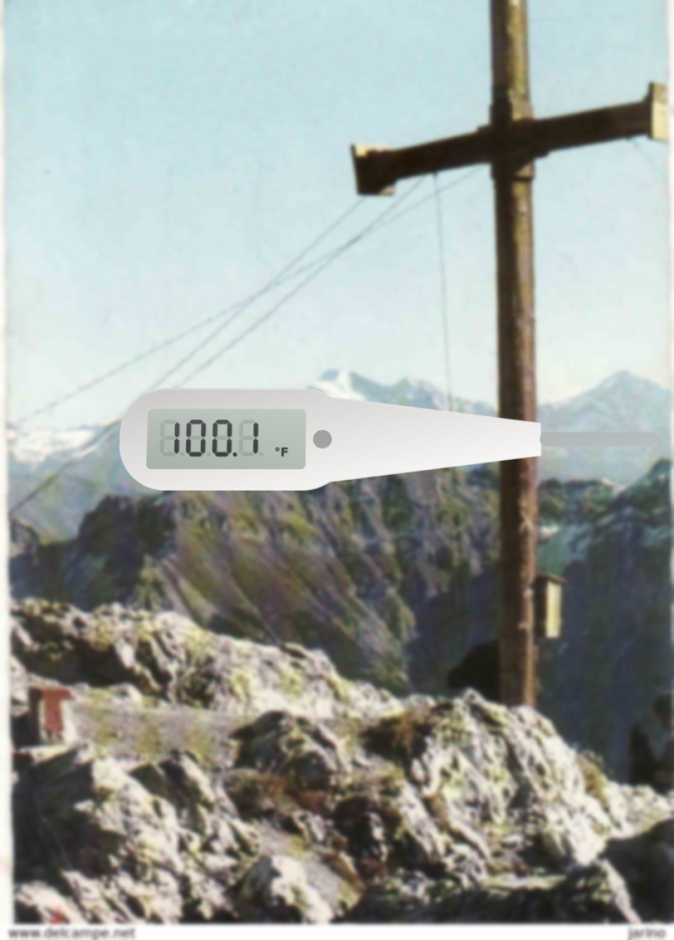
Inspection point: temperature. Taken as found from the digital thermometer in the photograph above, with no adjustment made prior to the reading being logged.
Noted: 100.1 °F
